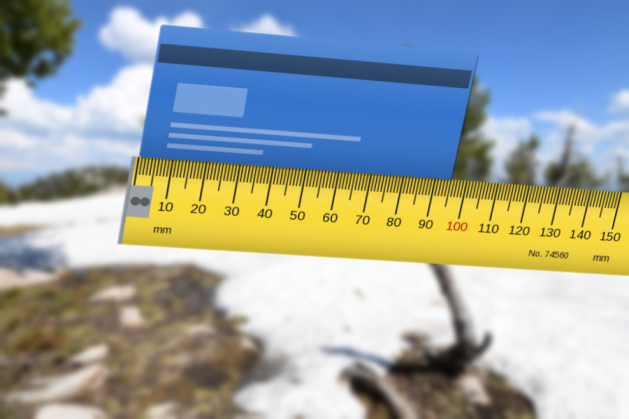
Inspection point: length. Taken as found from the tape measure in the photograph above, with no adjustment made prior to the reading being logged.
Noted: 95 mm
